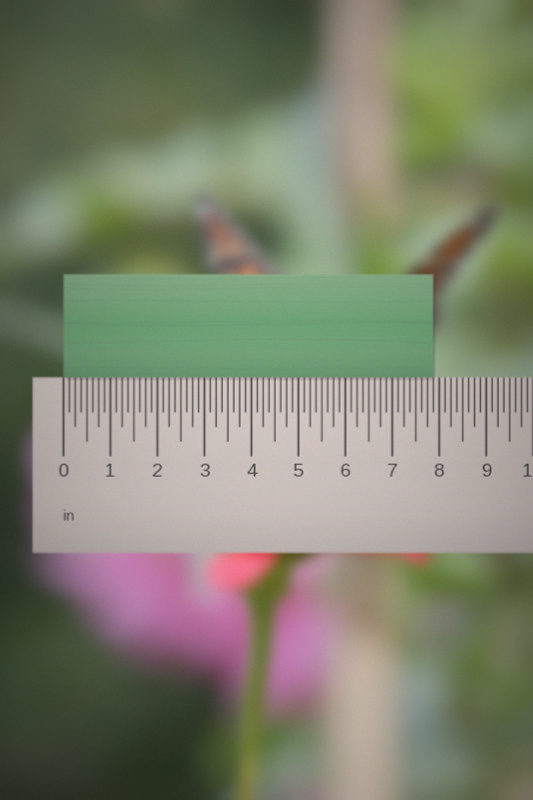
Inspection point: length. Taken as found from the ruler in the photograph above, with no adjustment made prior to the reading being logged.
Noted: 7.875 in
